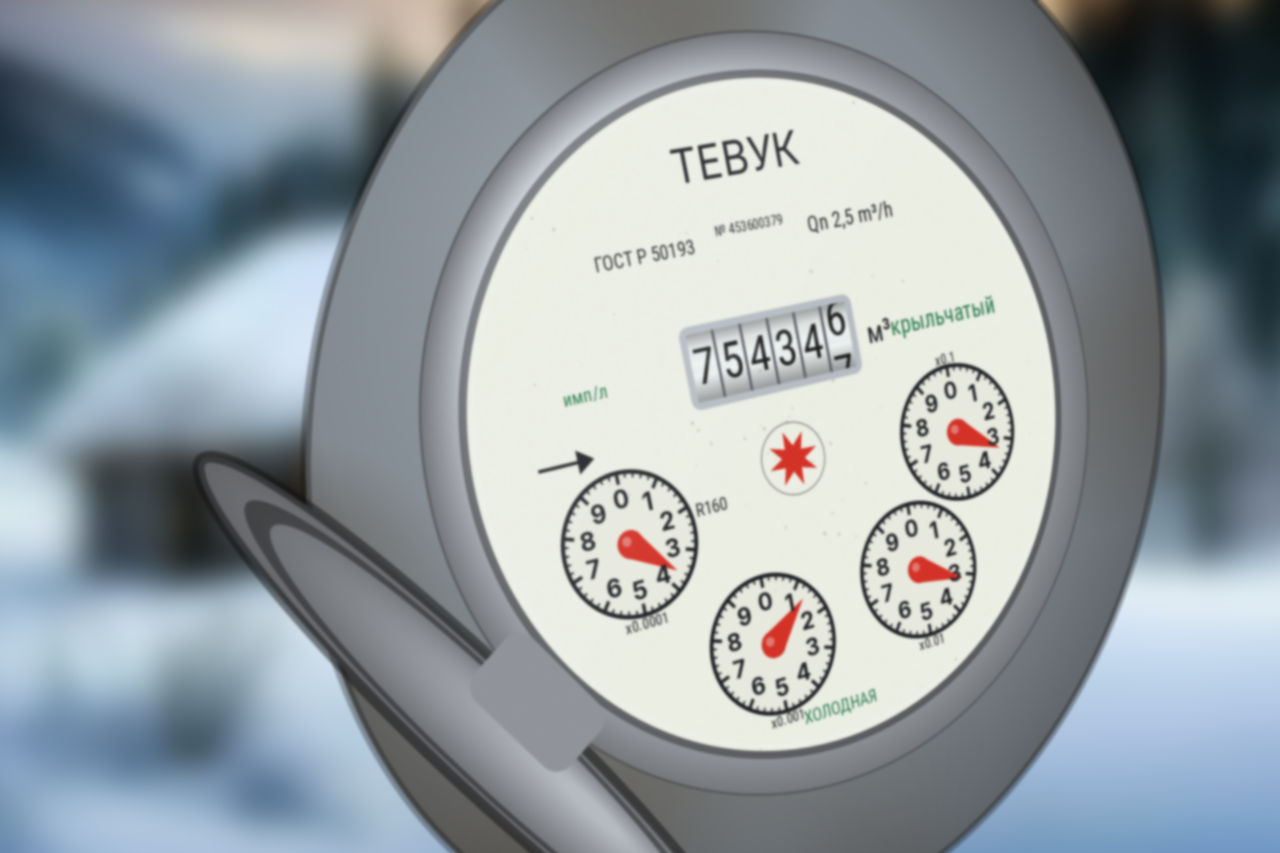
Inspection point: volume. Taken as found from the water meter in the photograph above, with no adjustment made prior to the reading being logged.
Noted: 754346.3313 m³
